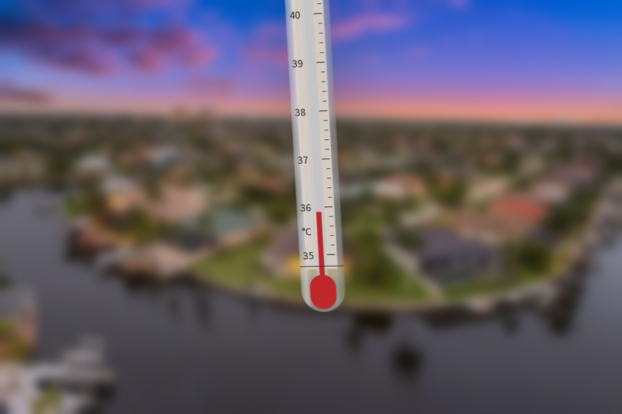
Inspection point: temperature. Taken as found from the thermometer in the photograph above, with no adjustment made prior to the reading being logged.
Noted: 35.9 °C
